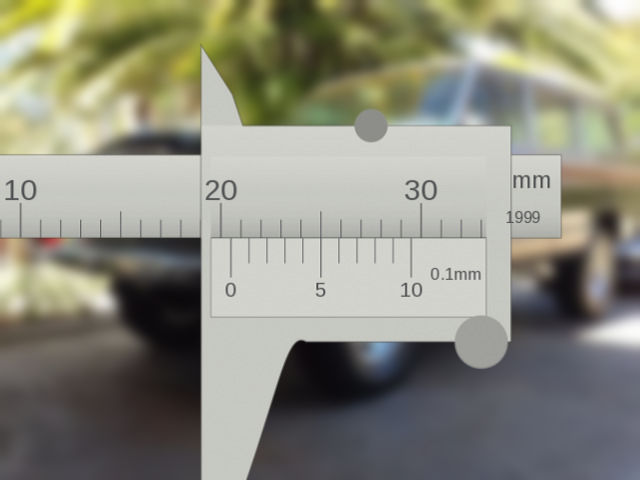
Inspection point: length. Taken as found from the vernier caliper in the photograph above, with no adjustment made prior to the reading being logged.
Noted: 20.5 mm
